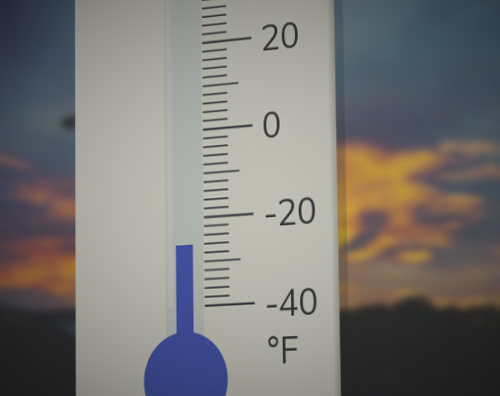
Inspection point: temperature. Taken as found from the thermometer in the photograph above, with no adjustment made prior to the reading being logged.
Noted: -26 °F
